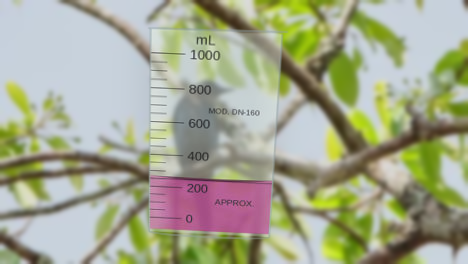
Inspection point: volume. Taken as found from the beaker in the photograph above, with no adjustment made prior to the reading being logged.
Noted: 250 mL
